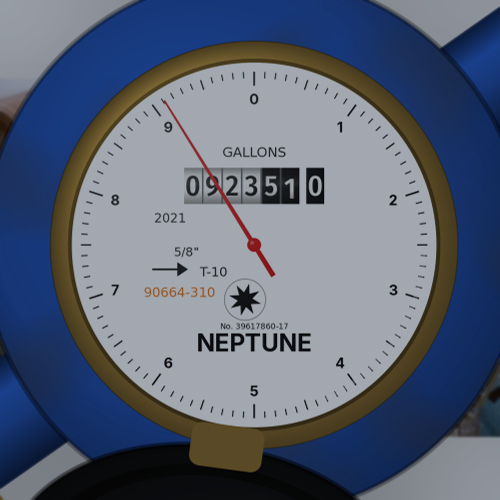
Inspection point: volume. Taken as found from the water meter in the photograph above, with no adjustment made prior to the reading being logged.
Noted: 923509.1 gal
